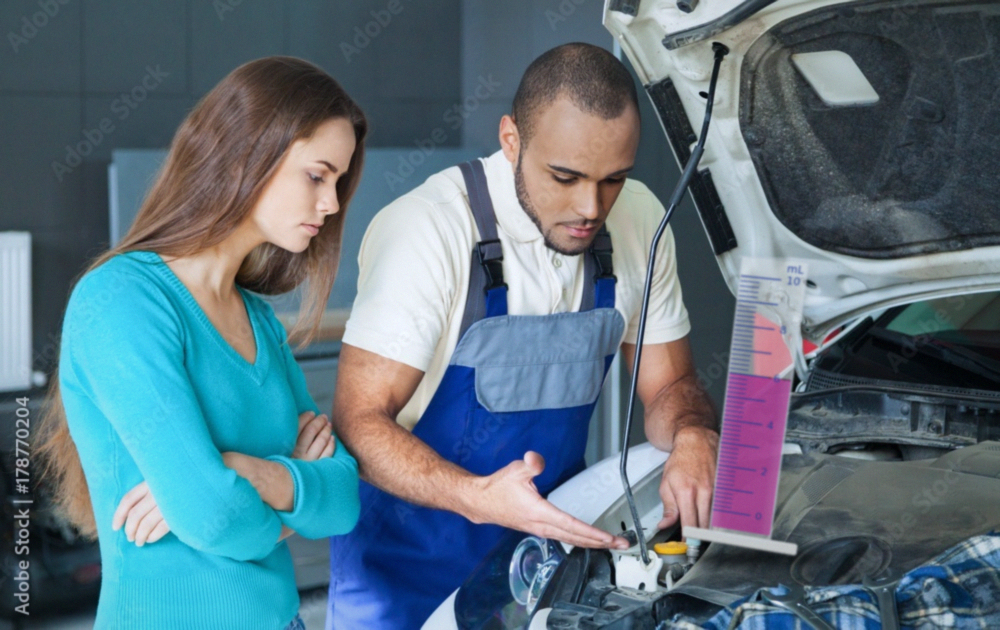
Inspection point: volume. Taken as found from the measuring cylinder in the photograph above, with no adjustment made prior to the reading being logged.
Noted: 6 mL
